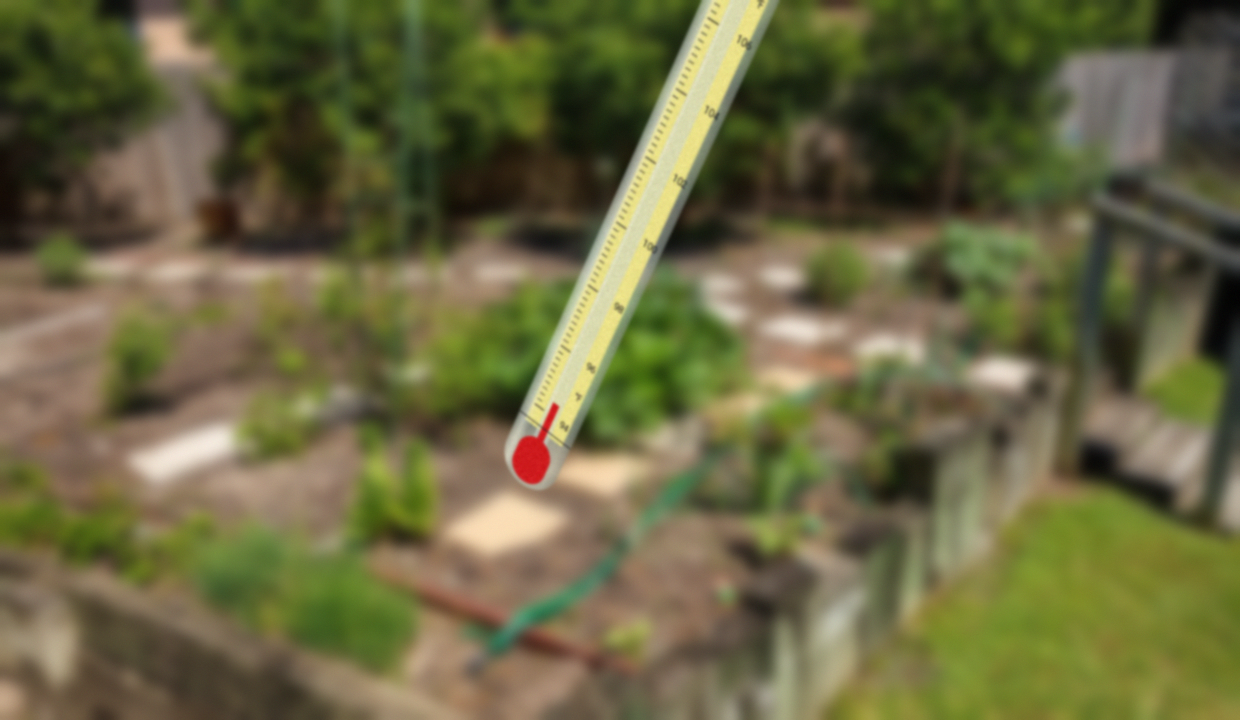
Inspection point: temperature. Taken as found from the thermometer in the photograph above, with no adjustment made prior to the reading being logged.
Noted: 94.4 °F
